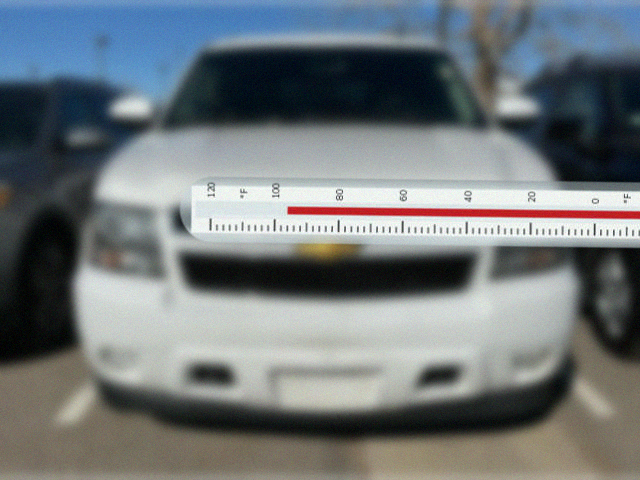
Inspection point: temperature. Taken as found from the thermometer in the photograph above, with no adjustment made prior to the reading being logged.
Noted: 96 °F
